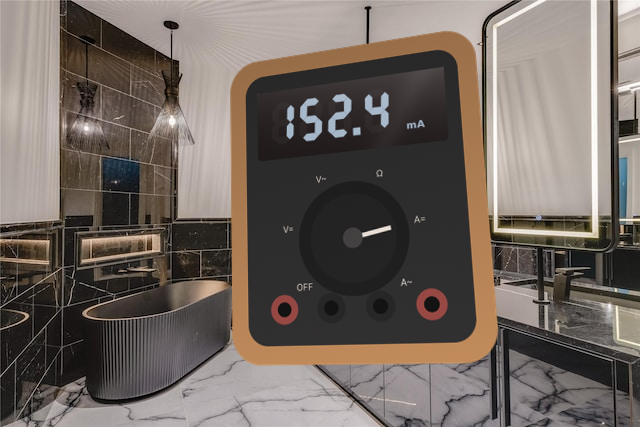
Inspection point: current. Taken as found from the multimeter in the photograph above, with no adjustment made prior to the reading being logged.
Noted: 152.4 mA
